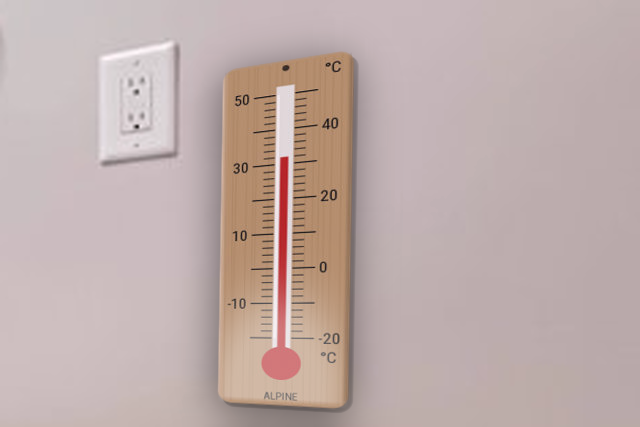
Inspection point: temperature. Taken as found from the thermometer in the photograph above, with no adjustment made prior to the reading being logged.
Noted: 32 °C
